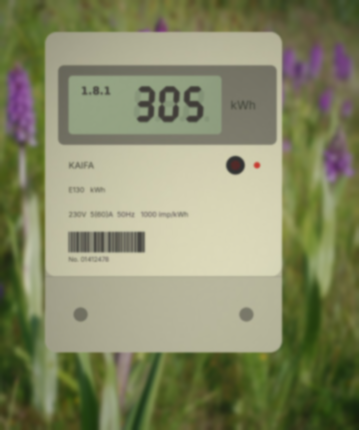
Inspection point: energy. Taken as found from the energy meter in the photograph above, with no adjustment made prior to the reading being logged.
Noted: 305 kWh
